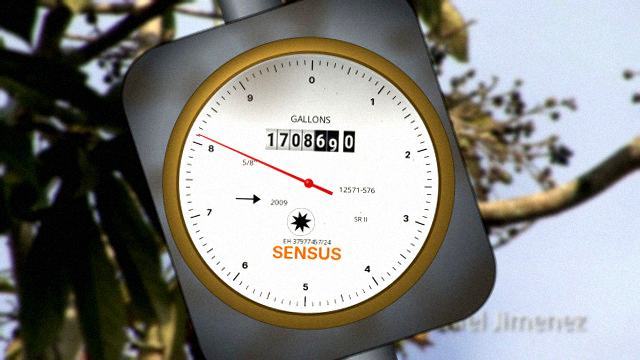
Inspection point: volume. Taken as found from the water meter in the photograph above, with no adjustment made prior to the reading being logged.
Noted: 1708688.1 gal
